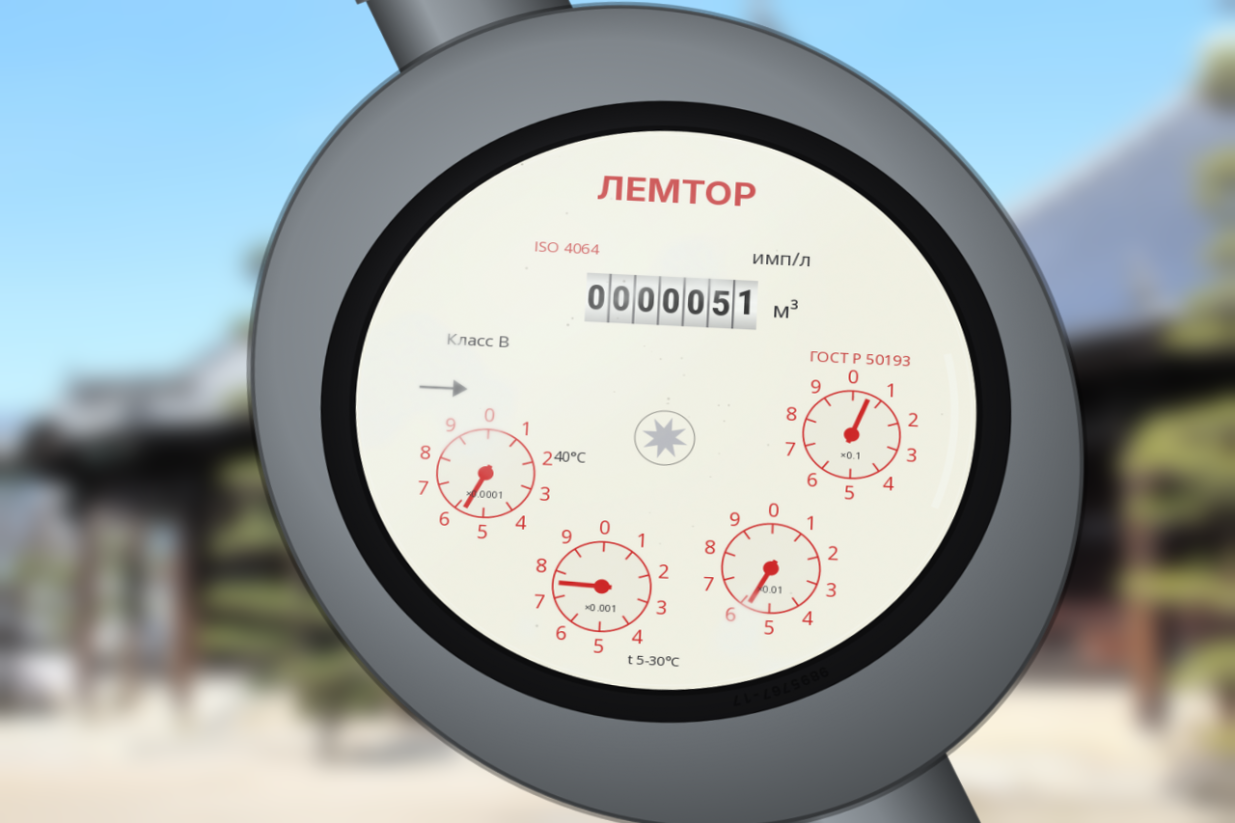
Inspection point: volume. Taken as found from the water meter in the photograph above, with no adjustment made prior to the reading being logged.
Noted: 51.0575 m³
